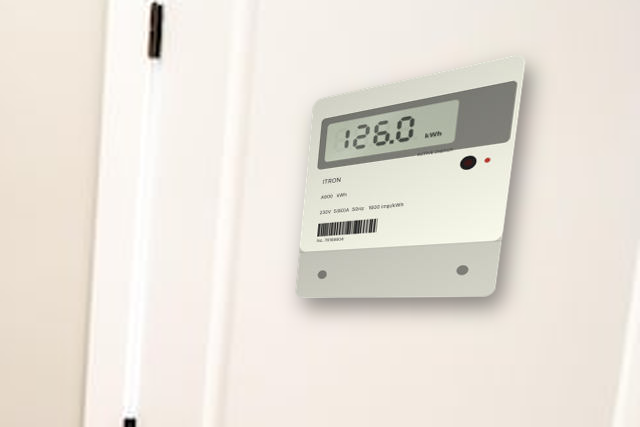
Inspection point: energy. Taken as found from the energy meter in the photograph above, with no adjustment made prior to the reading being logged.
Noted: 126.0 kWh
